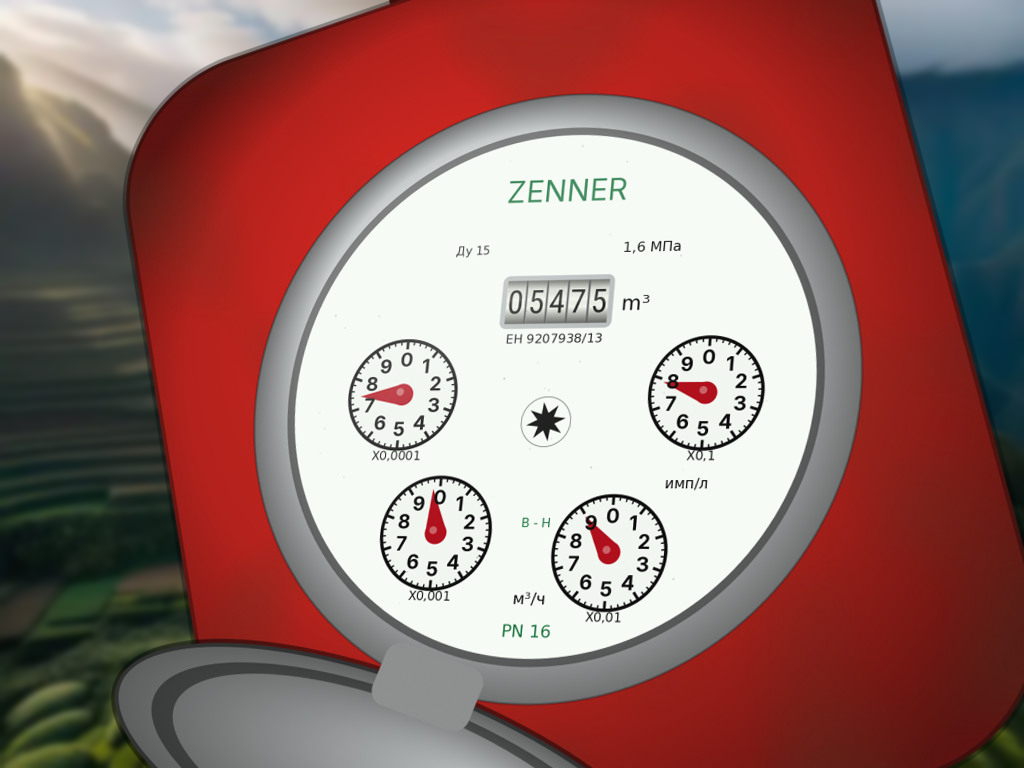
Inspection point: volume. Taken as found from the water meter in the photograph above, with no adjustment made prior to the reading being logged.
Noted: 5475.7897 m³
